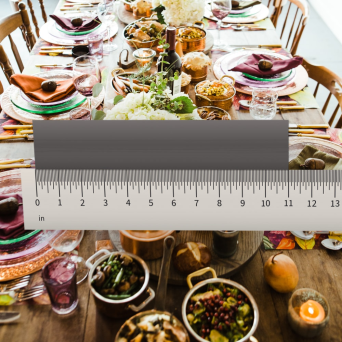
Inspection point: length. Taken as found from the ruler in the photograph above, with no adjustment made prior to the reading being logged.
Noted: 11 in
